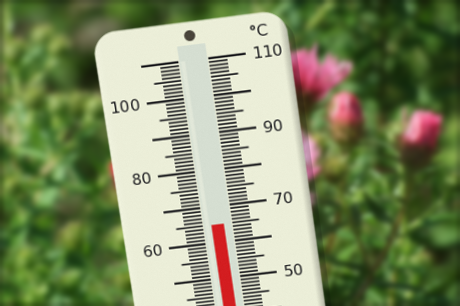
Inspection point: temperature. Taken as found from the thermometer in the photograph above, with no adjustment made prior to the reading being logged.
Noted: 65 °C
